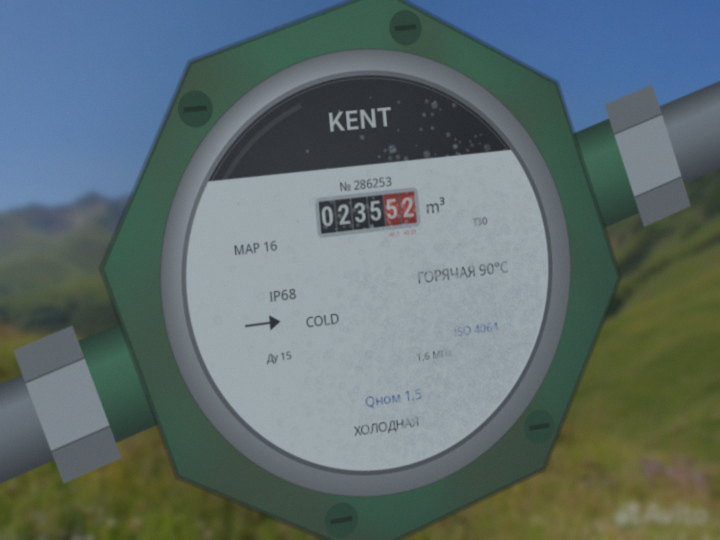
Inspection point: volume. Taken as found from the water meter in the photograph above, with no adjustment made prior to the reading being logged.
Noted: 235.52 m³
